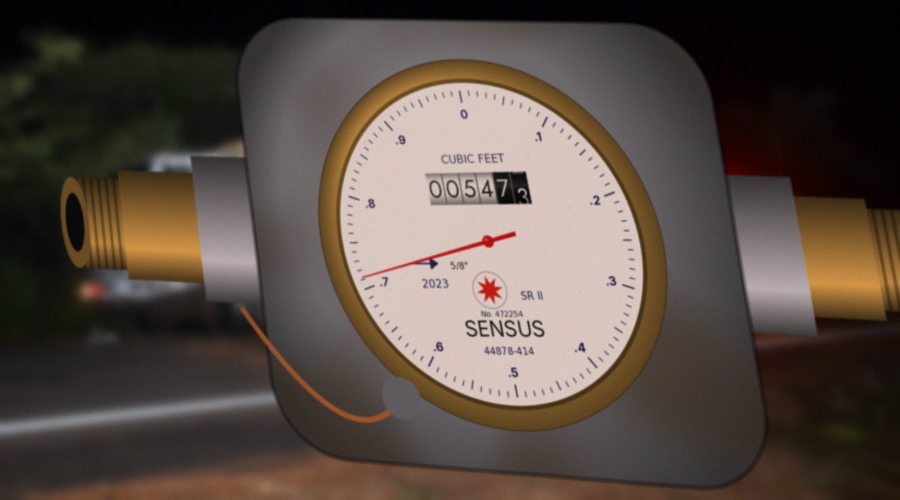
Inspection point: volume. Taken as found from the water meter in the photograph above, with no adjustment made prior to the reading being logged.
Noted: 5472.71 ft³
